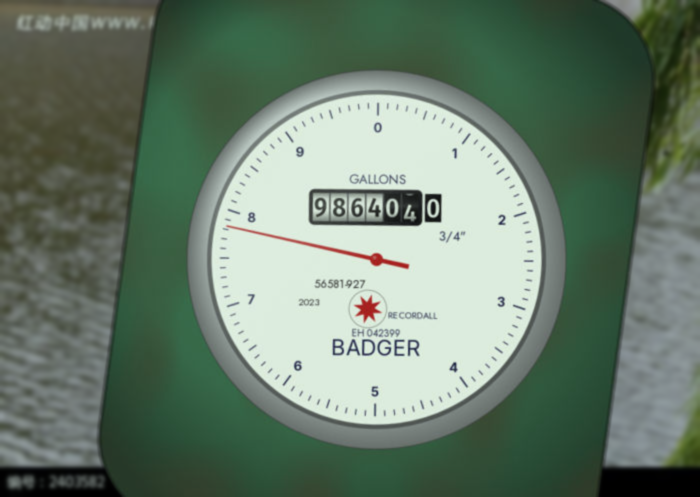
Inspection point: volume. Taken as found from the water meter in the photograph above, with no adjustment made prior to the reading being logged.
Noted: 9864037.8 gal
